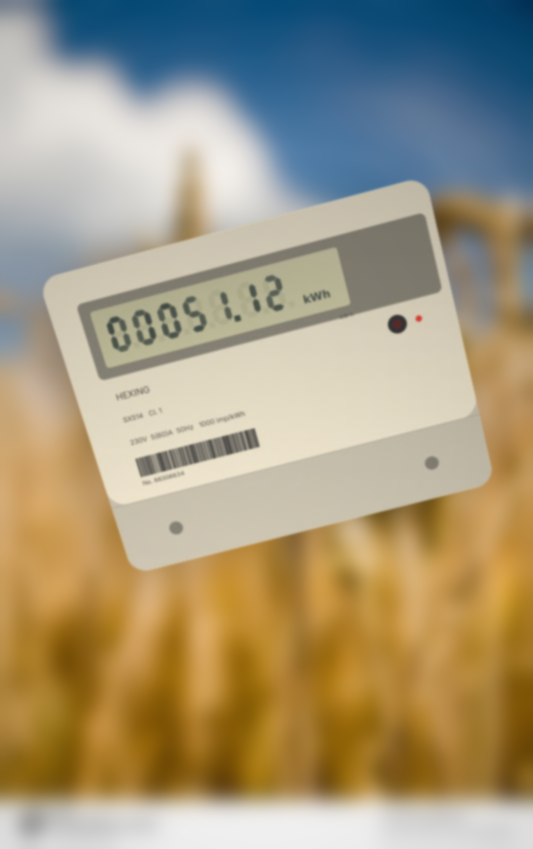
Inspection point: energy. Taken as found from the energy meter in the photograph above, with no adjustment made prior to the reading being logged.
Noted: 51.12 kWh
